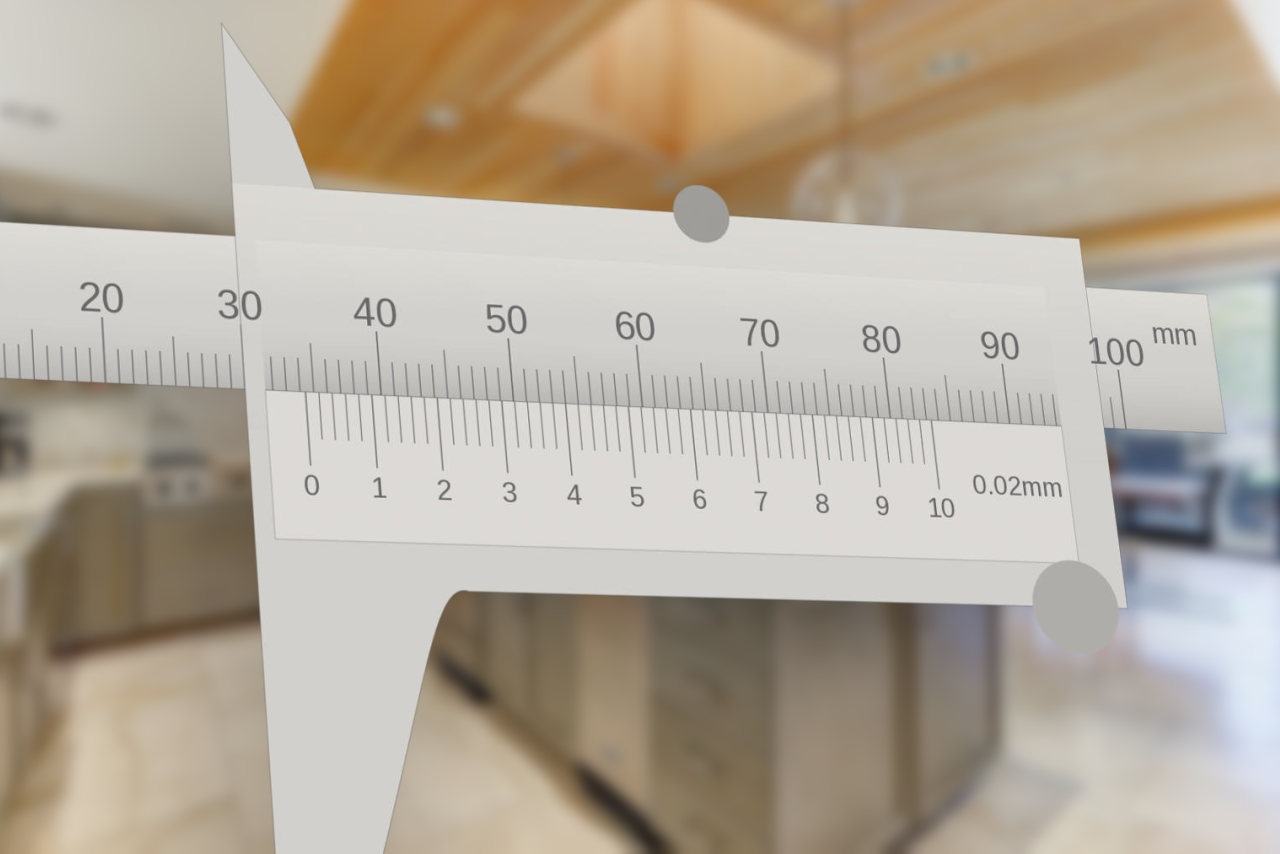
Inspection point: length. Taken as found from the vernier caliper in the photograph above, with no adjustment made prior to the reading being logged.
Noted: 34.4 mm
